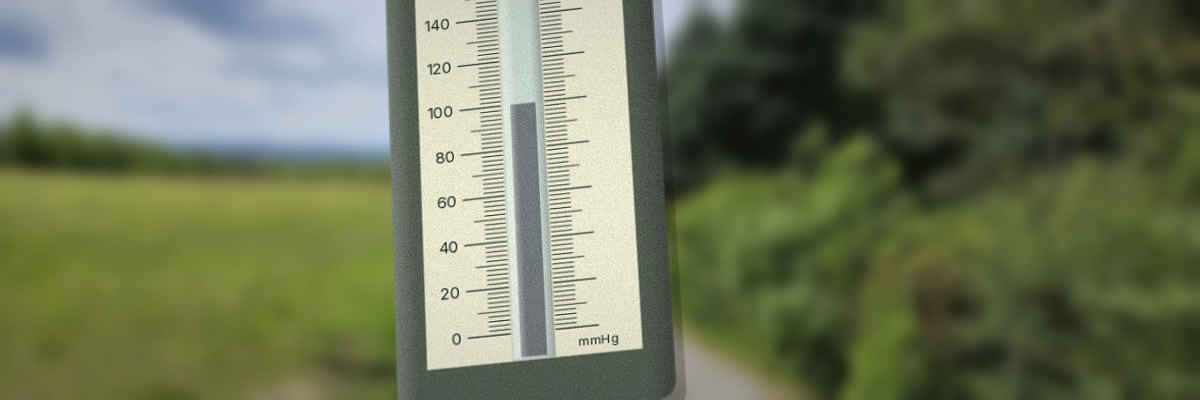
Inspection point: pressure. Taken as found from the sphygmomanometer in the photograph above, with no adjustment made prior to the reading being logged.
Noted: 100 mmHg
